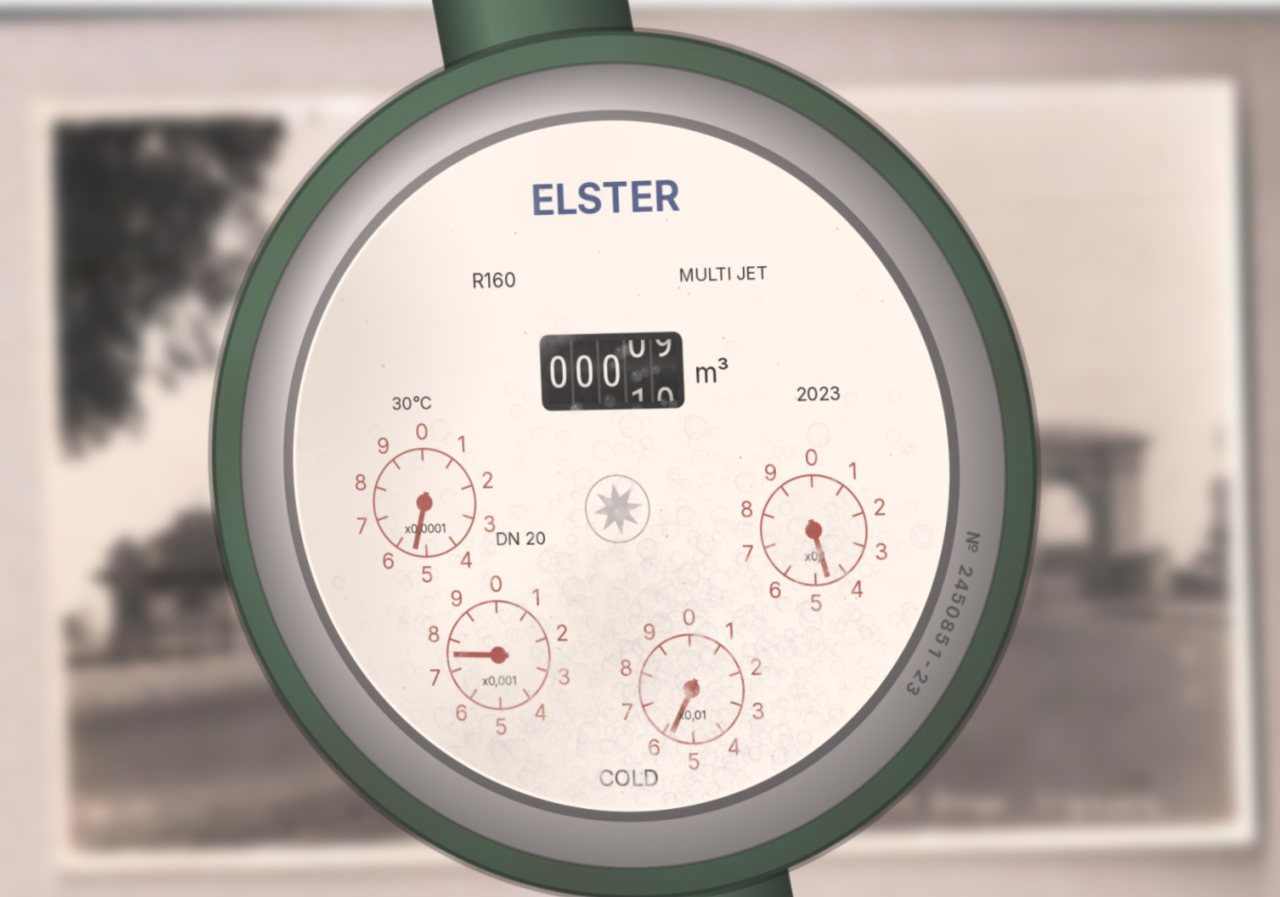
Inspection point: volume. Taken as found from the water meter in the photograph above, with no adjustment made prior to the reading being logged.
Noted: 9.4575 m³
